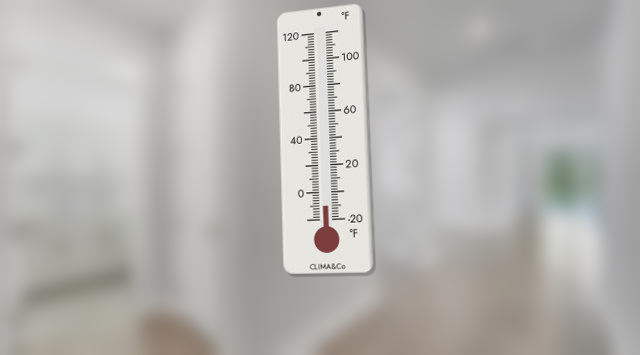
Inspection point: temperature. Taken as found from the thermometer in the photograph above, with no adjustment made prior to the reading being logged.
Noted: -10 °F
